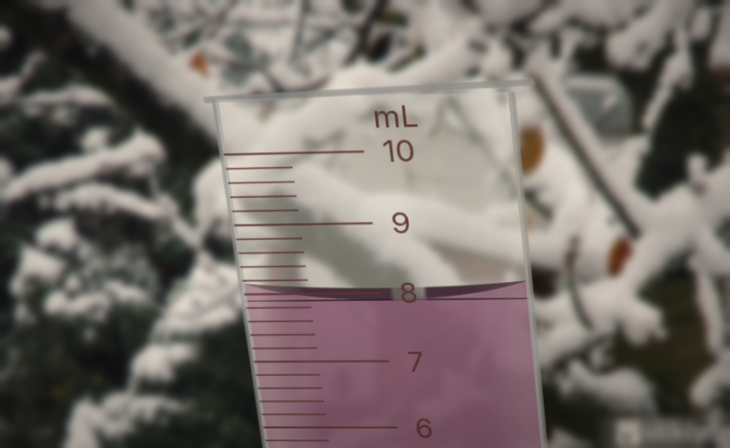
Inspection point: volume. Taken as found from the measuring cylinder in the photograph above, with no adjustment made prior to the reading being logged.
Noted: 7.9 mL
